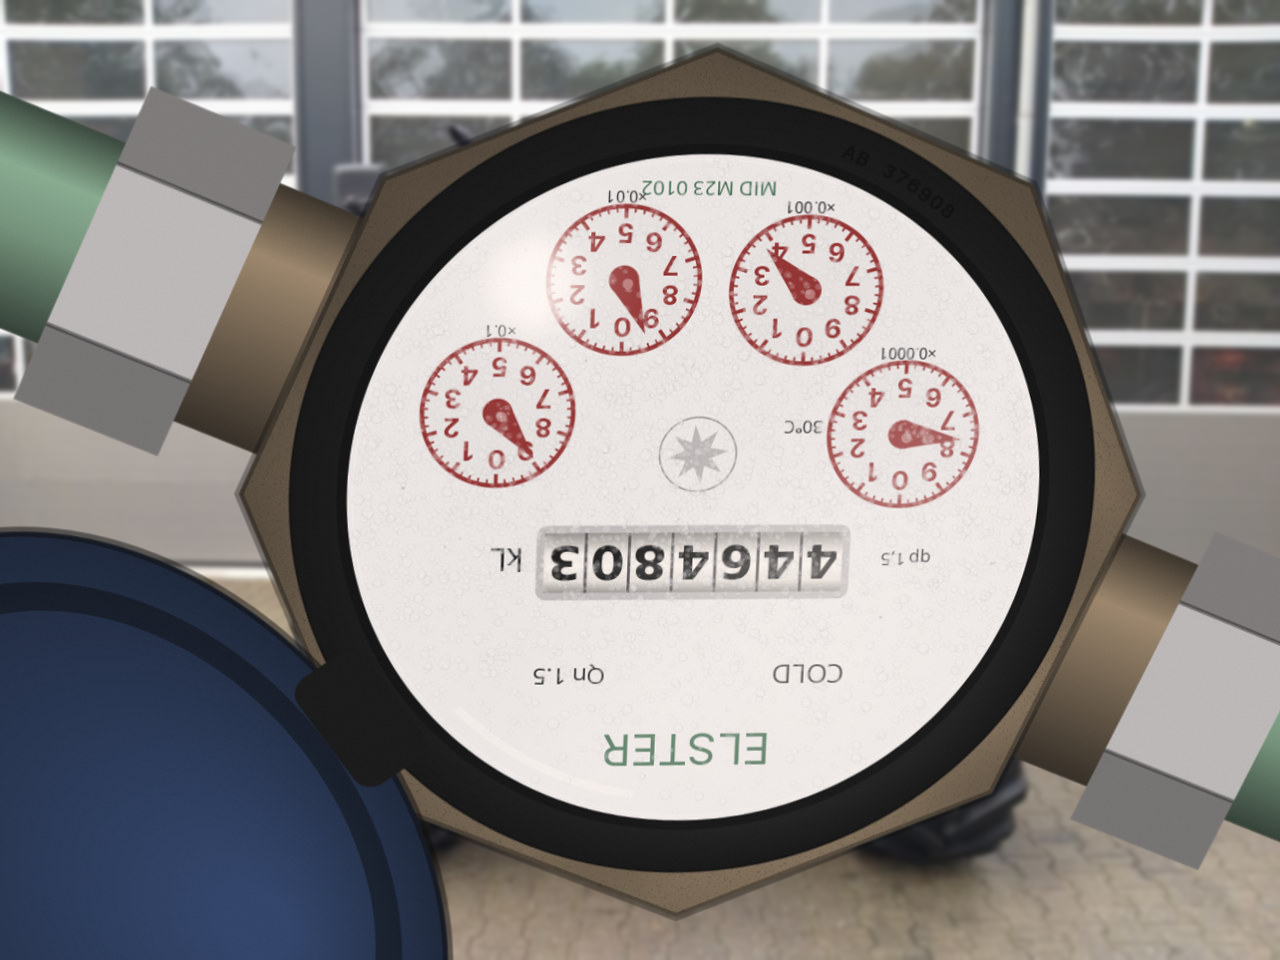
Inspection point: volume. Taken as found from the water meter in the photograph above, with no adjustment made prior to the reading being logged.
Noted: 4464803.8937 kL
